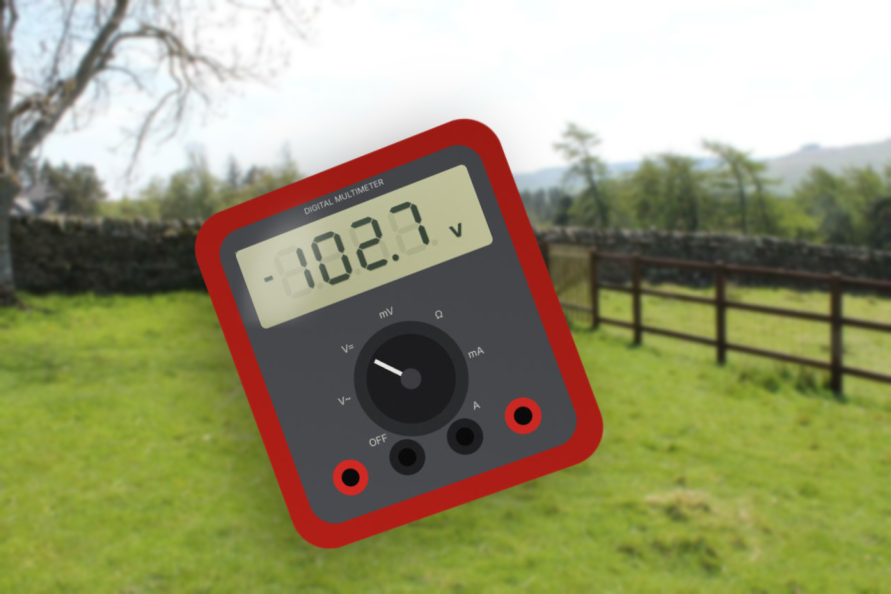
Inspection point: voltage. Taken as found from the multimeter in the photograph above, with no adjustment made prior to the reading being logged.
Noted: -102.7 V
